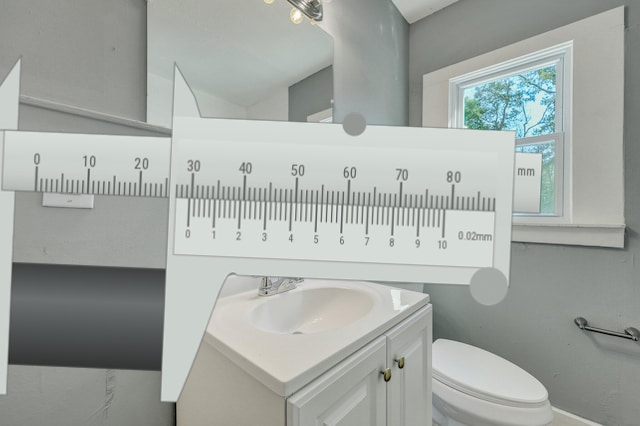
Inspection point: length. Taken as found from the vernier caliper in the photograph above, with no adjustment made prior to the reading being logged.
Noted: 29.5 mm
